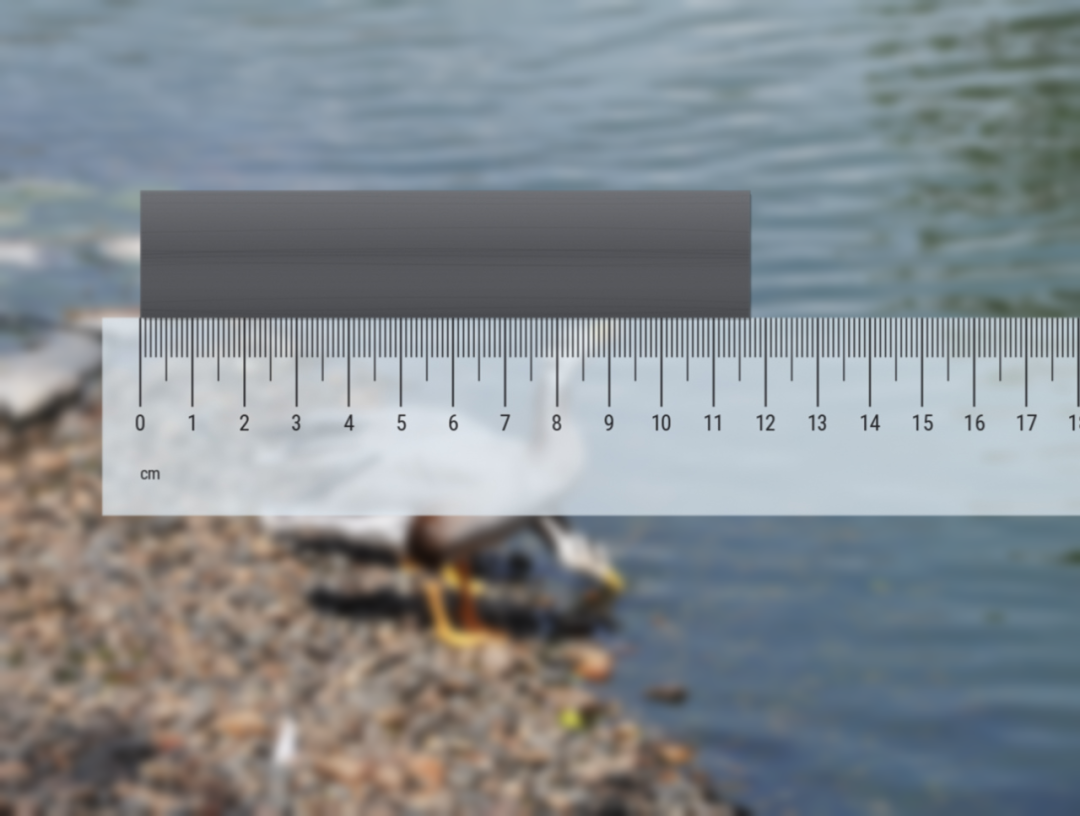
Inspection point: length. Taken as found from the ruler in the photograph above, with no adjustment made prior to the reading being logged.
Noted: 11.7 cm
